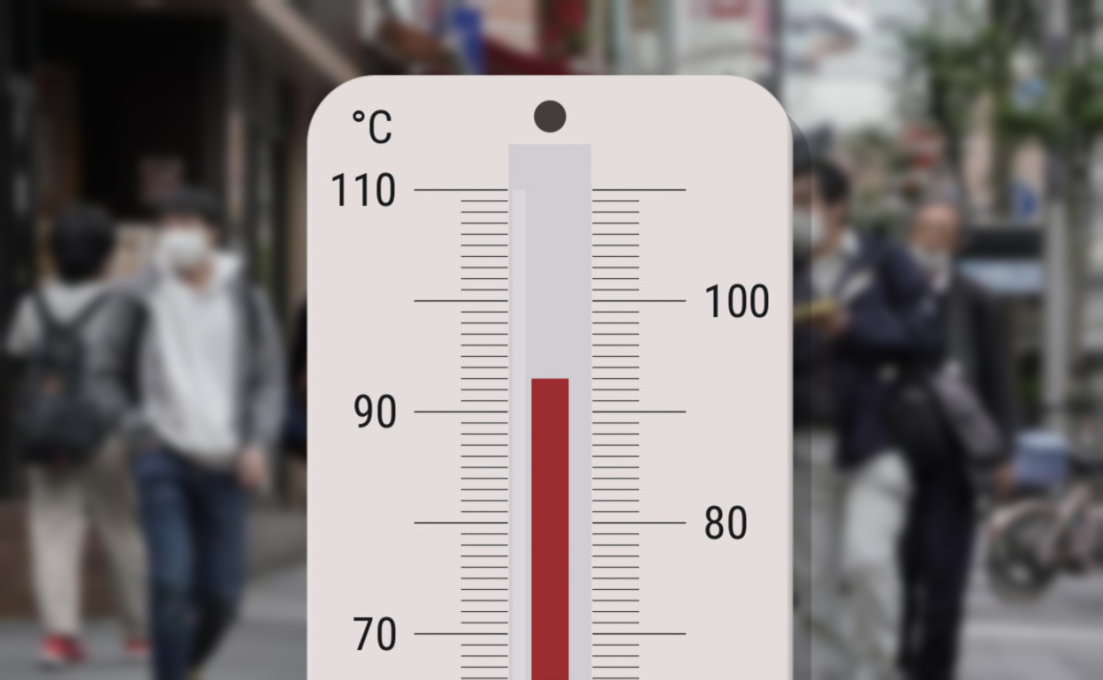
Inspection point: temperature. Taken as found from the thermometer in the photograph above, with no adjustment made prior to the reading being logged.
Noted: 93 °C
